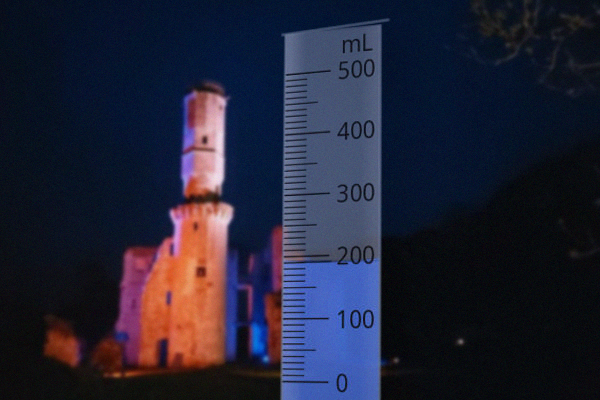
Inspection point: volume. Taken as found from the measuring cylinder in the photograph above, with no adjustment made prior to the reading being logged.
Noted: 190 mL
